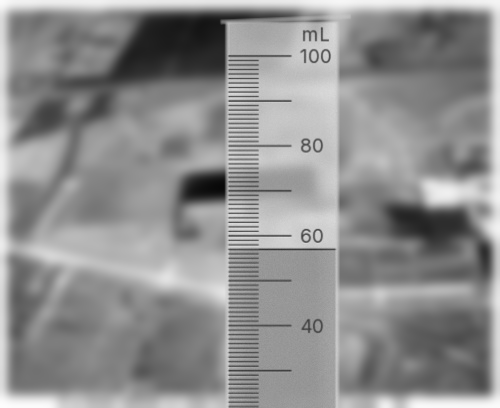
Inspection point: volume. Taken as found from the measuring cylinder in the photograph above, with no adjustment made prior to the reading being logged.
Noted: 57 mL
